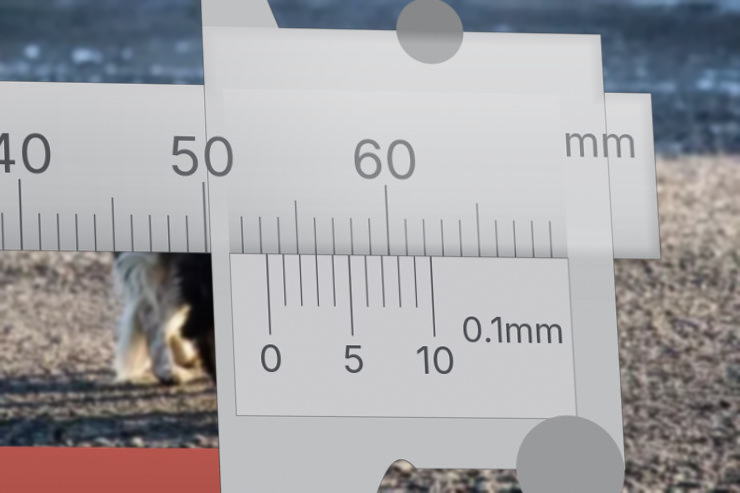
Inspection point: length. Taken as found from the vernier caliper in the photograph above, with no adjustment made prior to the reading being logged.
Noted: 53.3 mm
